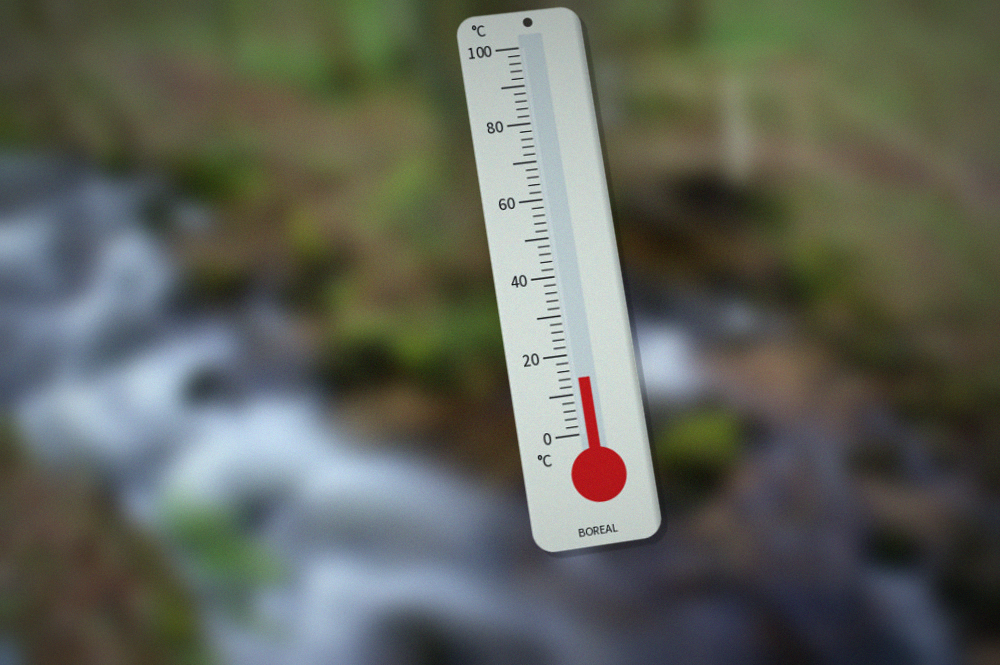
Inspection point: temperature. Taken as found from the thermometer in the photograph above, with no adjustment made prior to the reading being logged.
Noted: 14 °C
